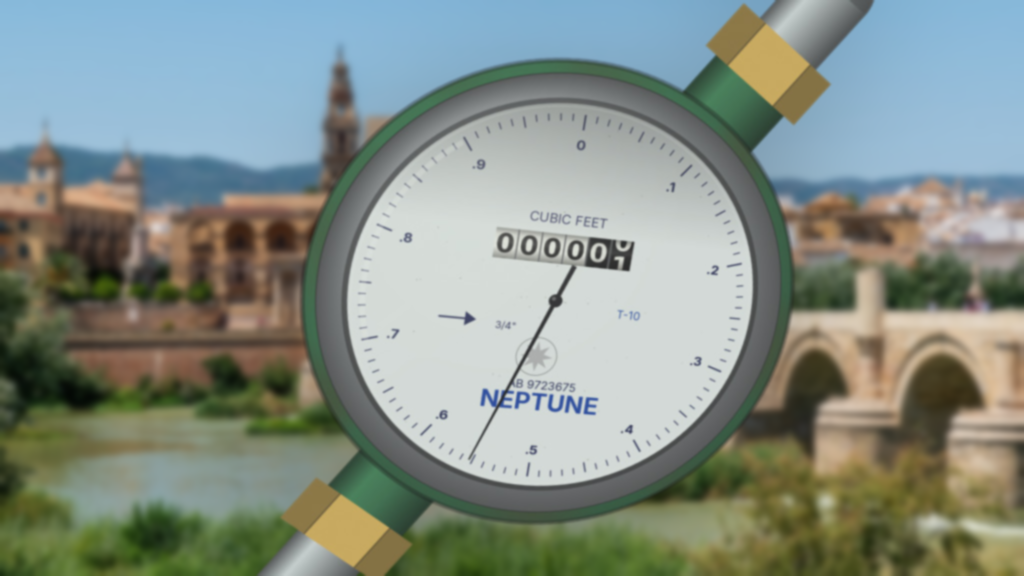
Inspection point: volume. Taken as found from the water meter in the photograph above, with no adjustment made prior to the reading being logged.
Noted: 0.55 ft³
